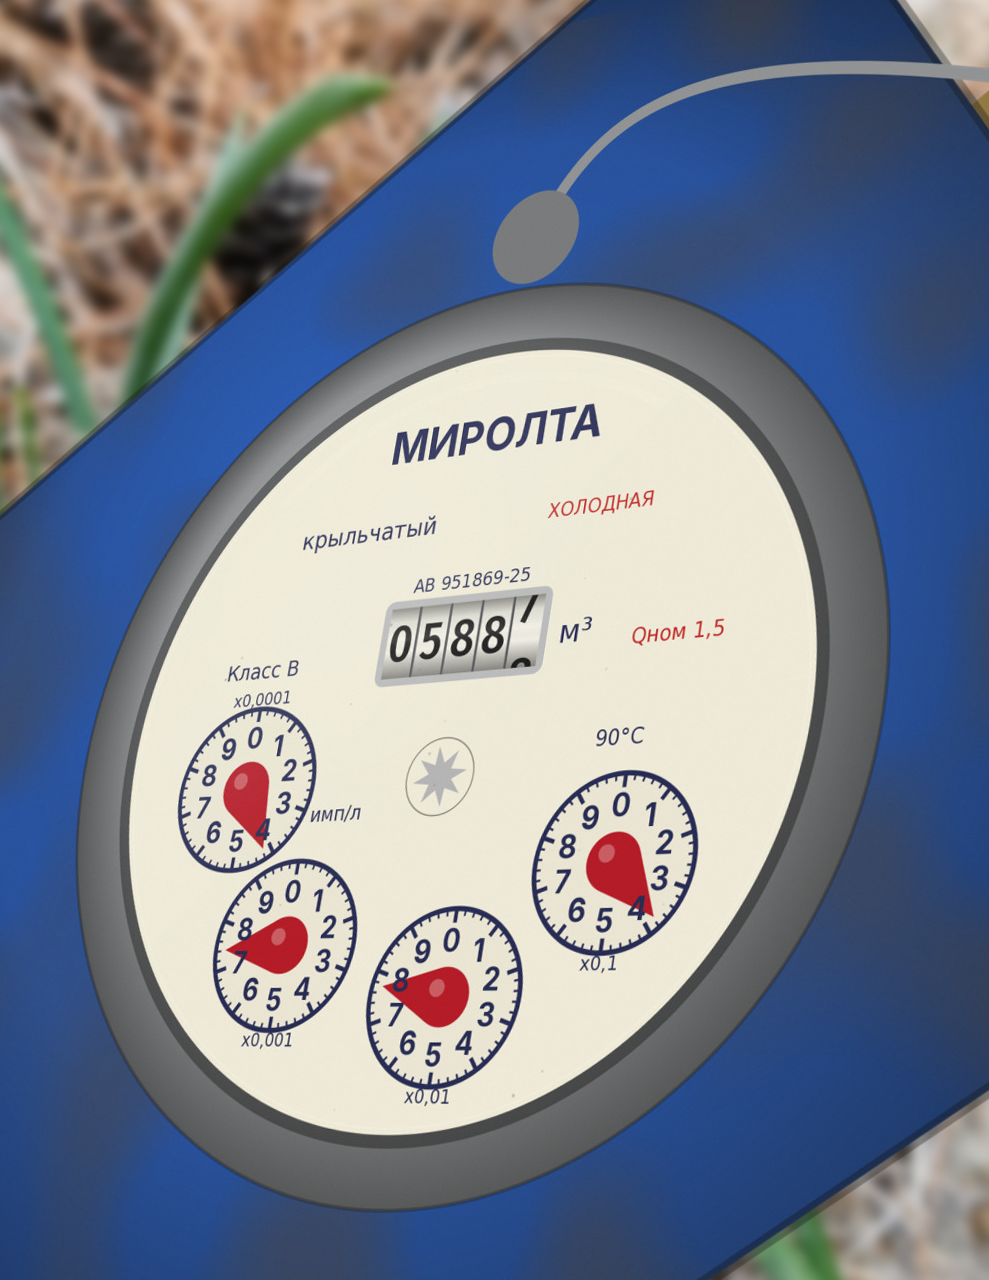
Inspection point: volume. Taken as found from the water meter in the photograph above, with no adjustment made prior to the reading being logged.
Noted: 5887.3774 m³
